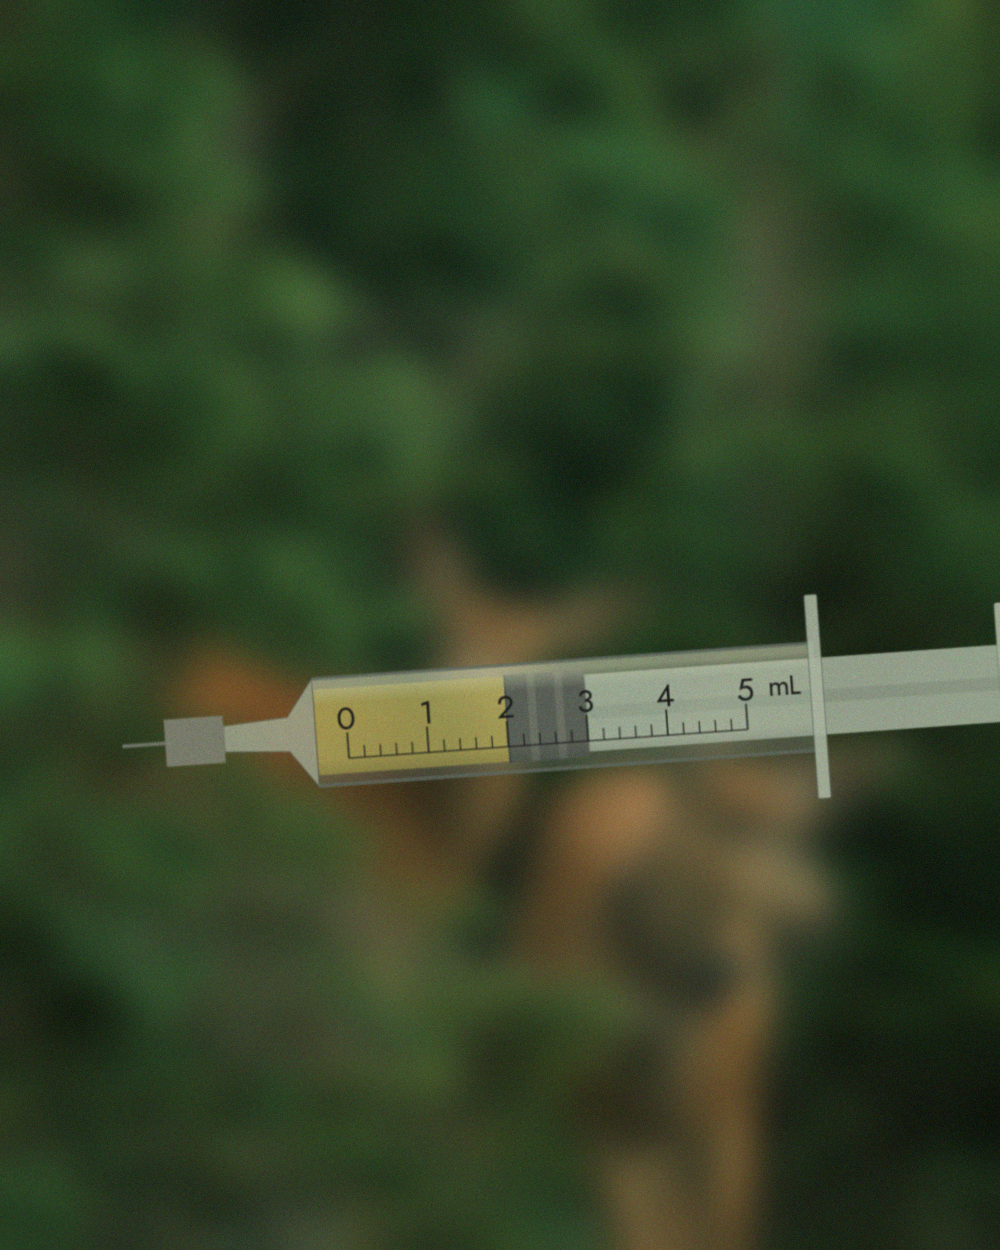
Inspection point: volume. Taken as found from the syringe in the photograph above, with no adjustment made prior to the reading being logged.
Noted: 2 mL
